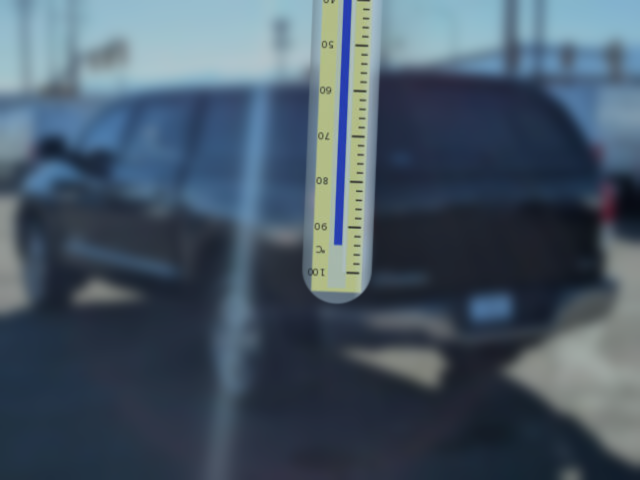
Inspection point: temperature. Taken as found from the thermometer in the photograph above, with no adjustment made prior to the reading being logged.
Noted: 94 °C
